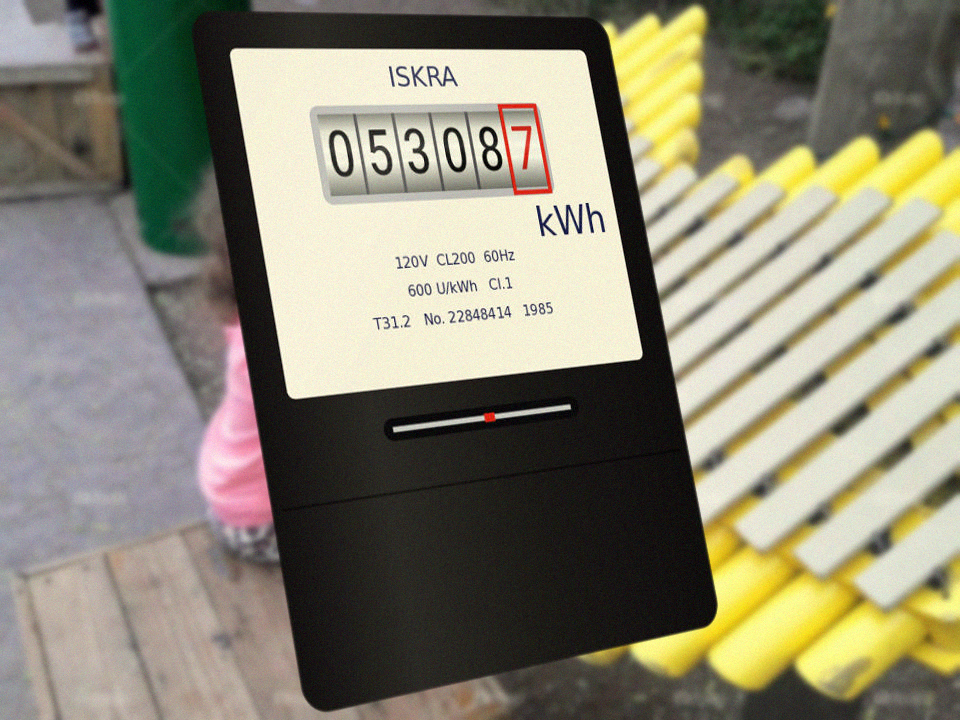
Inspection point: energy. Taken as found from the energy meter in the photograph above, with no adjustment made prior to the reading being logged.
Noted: 5308.7 kWh
